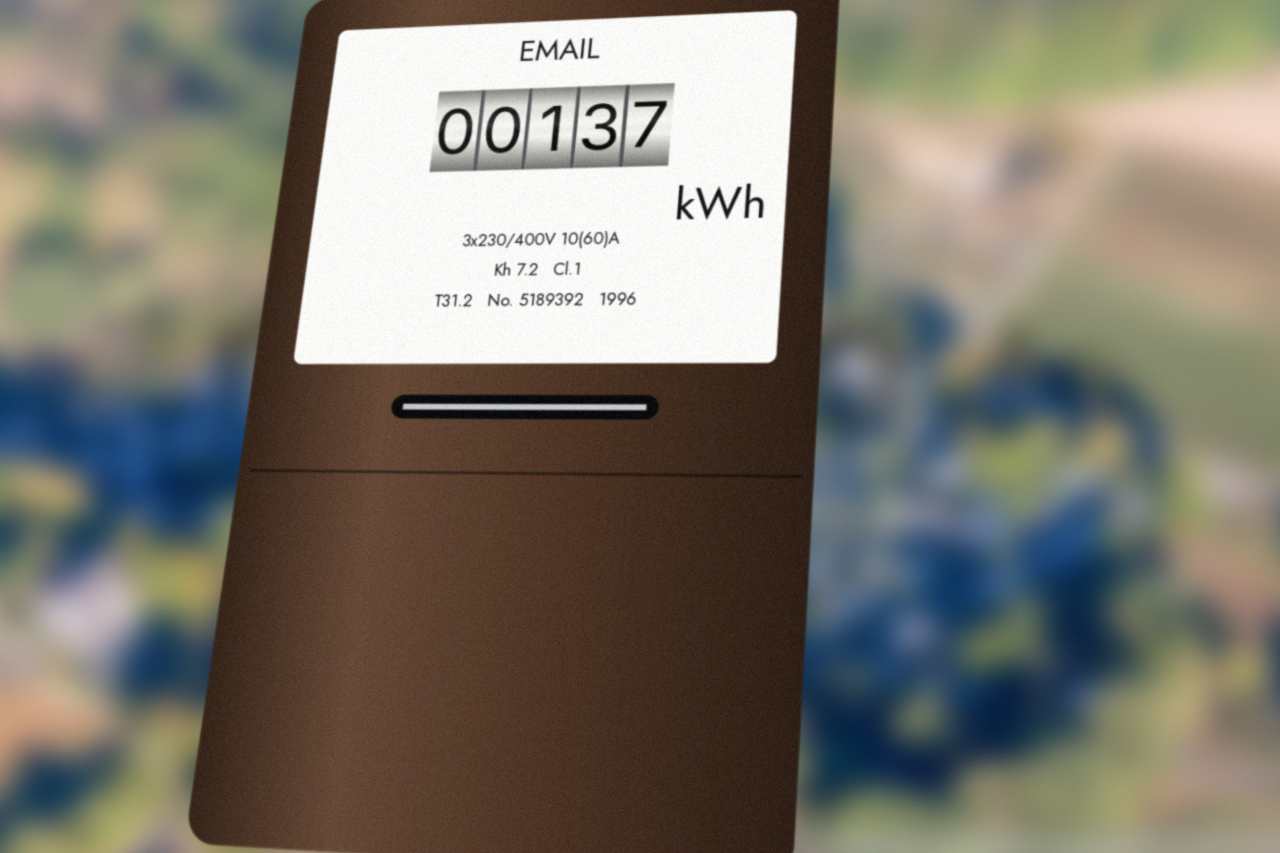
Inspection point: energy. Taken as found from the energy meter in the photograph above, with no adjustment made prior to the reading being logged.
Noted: 137 kWh
